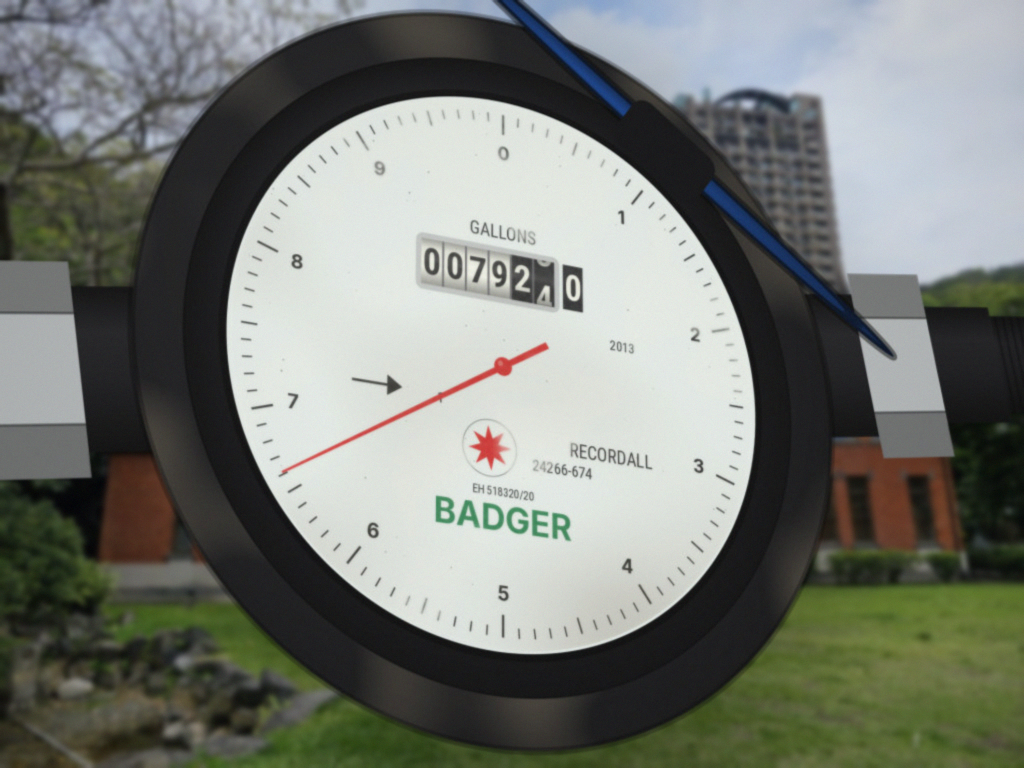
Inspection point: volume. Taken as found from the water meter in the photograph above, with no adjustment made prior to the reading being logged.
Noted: 79236.6 gal
